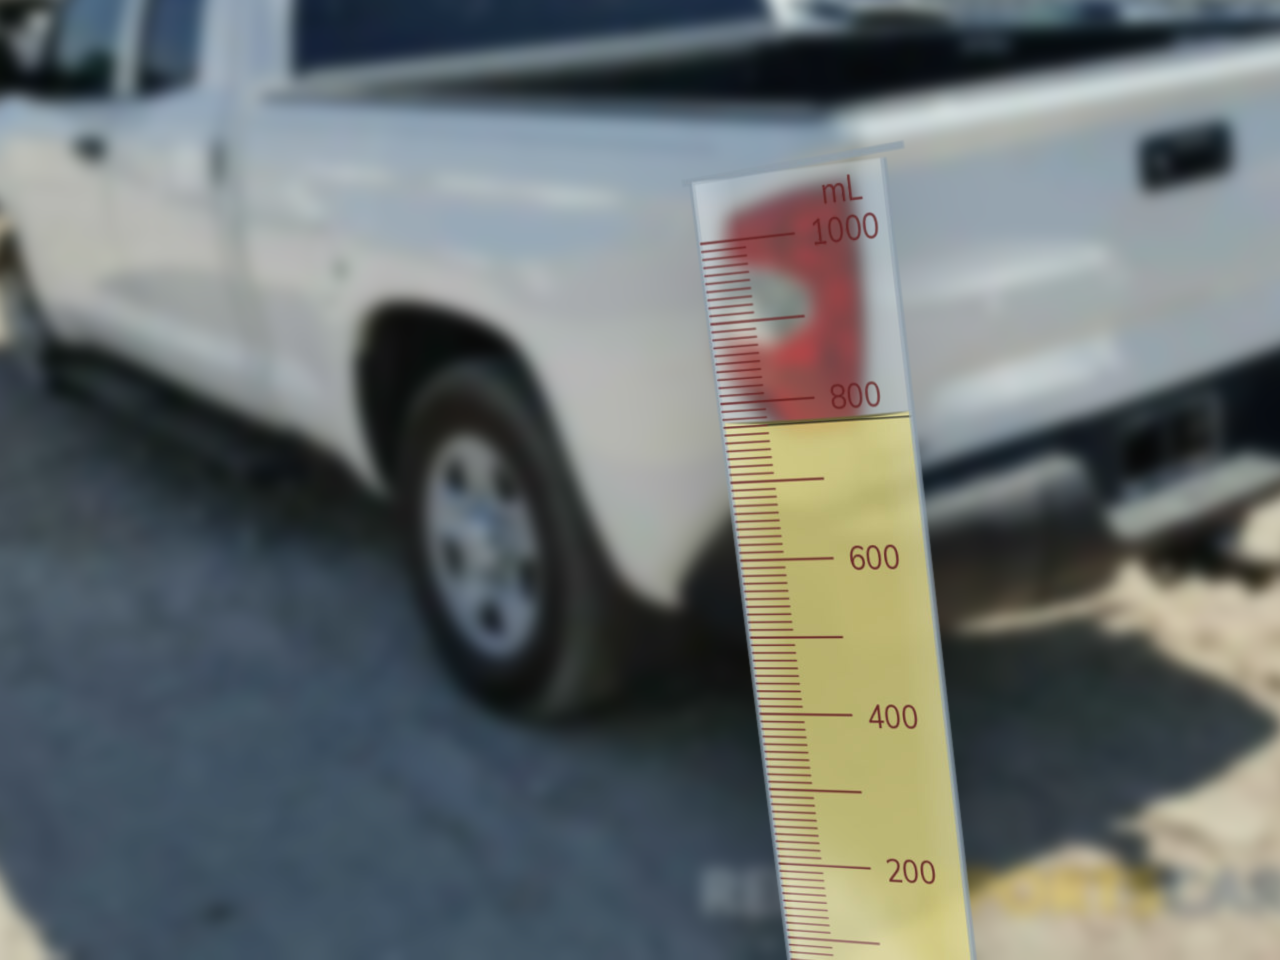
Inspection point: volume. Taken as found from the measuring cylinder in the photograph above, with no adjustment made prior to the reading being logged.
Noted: 770 mL
